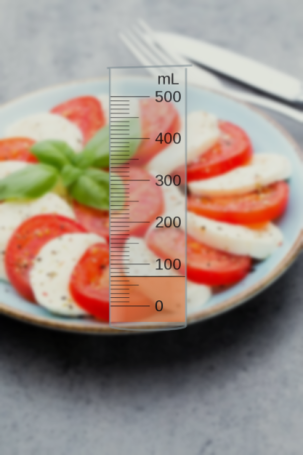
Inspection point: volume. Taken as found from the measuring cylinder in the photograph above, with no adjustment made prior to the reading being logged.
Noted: 70 mL
